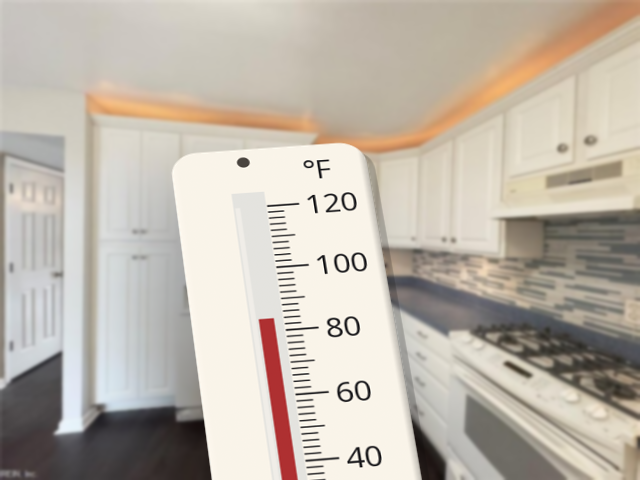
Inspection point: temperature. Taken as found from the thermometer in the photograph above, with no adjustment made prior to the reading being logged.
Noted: 84 °F
